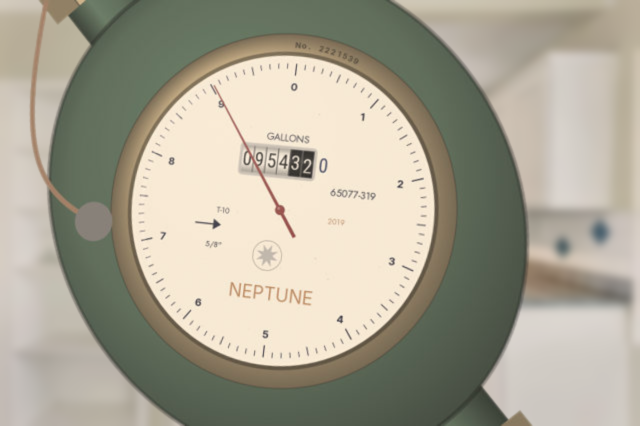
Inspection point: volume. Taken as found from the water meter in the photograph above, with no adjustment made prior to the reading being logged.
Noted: 954319.0 gal
